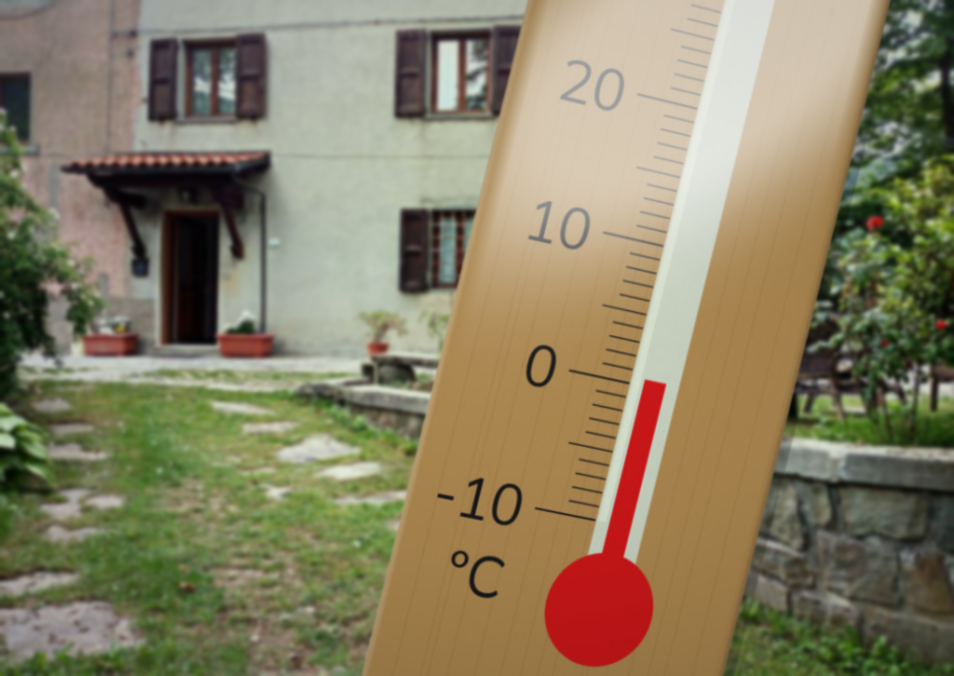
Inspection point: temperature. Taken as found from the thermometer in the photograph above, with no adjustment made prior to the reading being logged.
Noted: 0.5 °C
